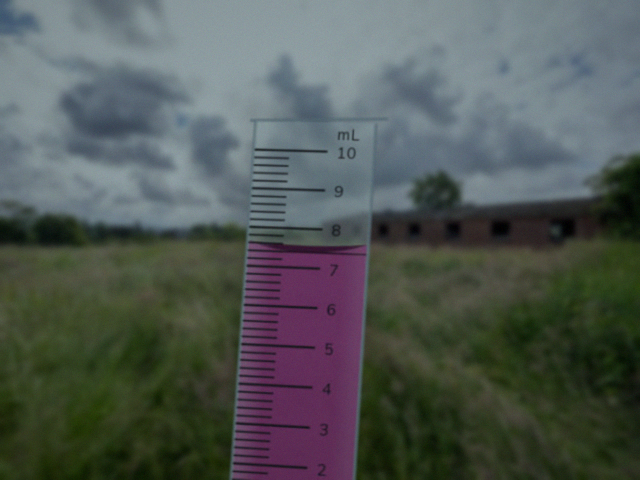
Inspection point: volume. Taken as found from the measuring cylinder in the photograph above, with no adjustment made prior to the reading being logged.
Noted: 7.4 mL
